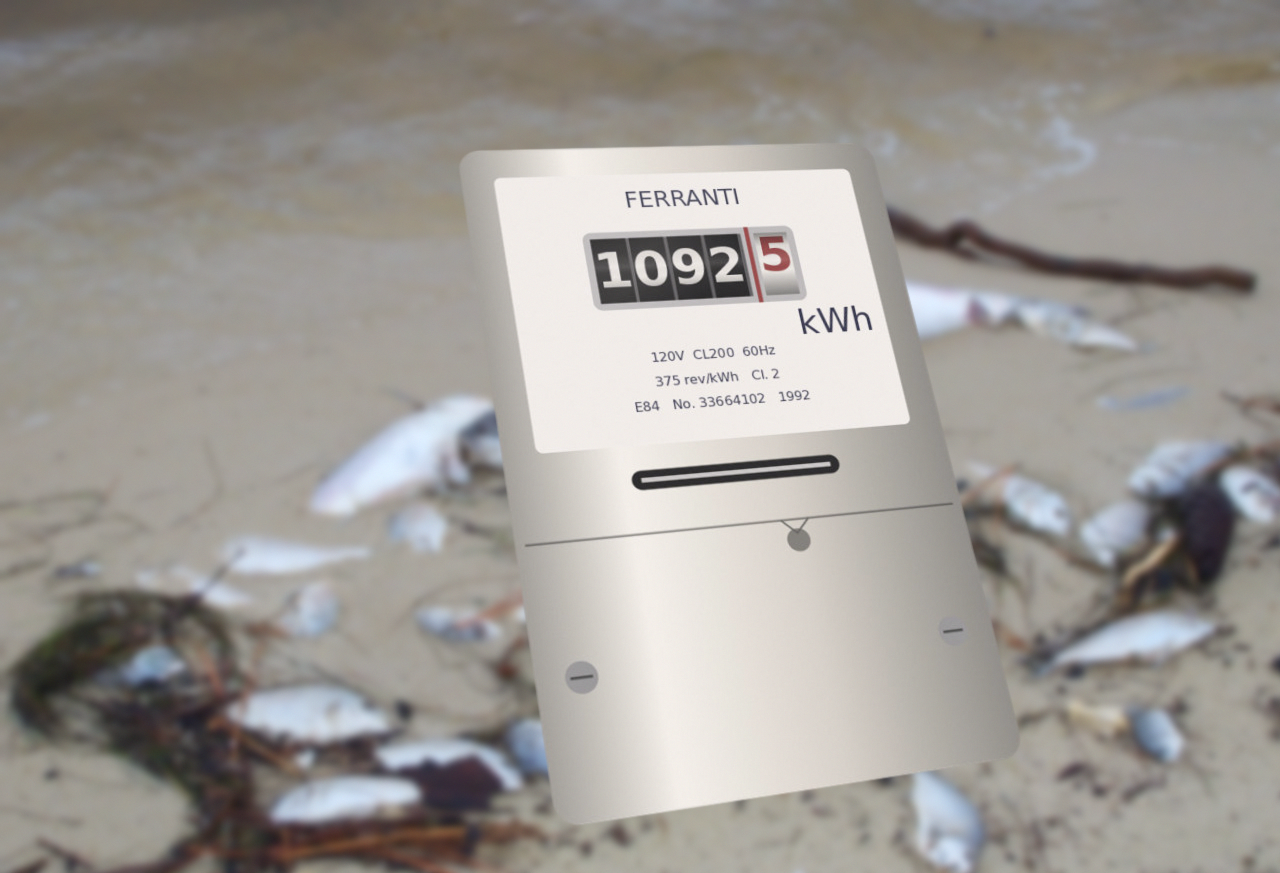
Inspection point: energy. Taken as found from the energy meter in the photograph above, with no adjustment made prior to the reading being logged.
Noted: 1092.5 kWh
